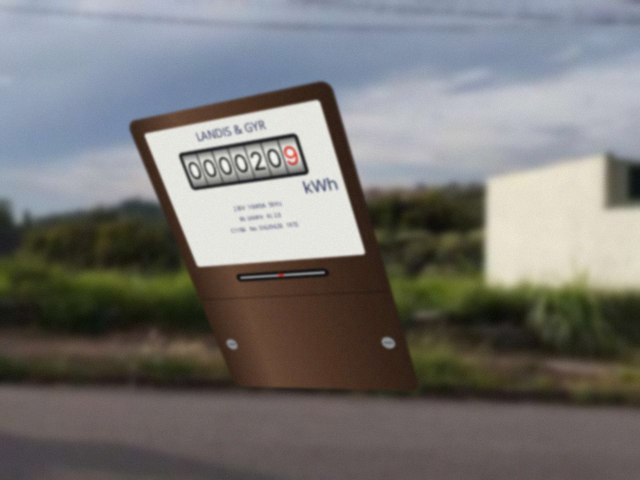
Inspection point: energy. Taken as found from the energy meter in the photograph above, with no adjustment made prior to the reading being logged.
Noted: 20.9 kWh
